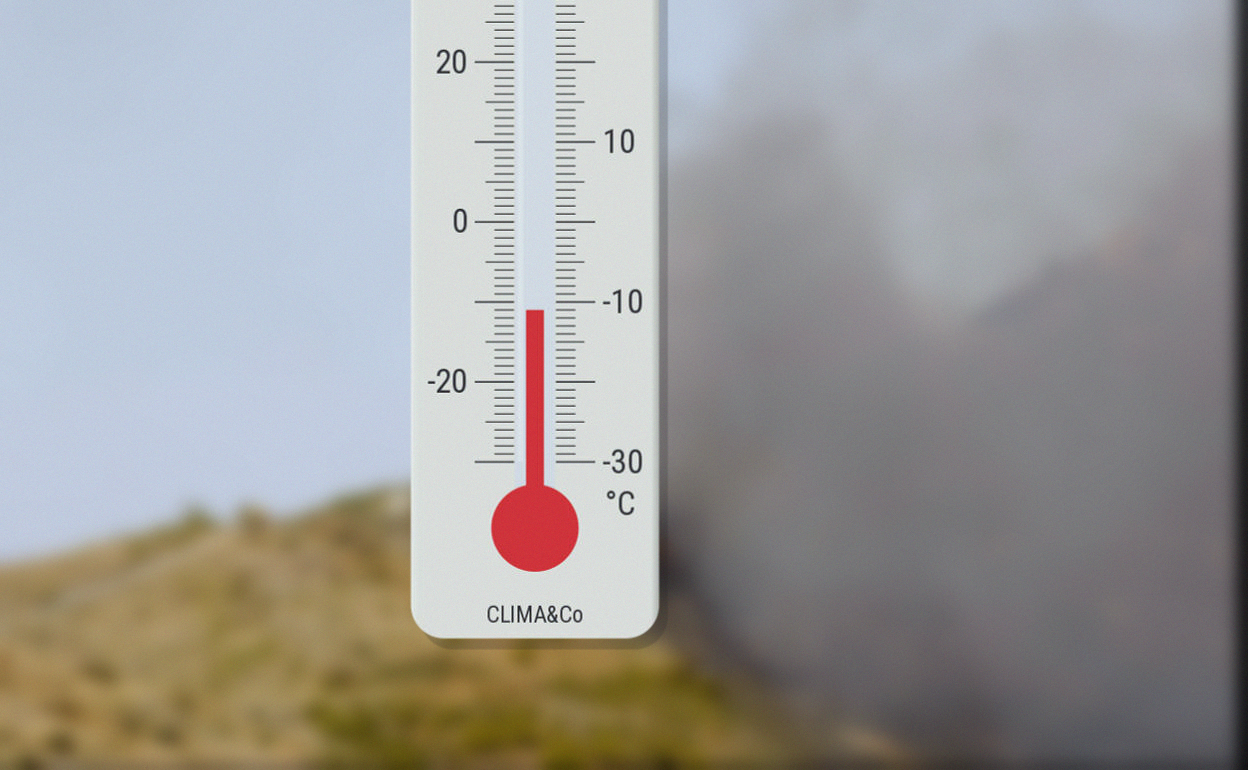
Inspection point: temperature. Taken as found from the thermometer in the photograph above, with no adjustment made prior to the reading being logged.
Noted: -11 °C
